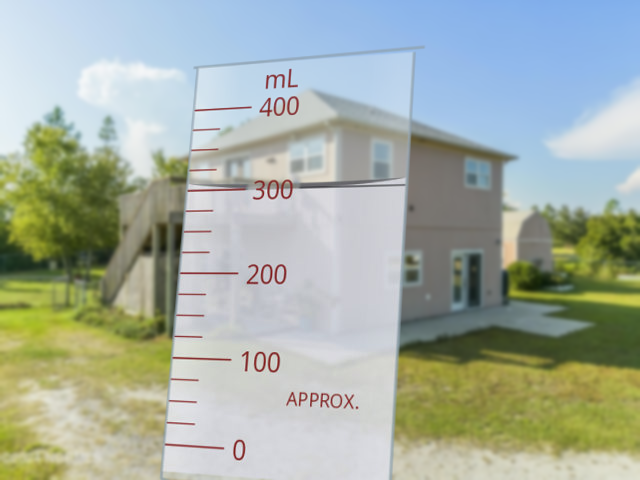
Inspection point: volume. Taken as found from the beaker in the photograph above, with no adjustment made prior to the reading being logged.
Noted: 300 mL
